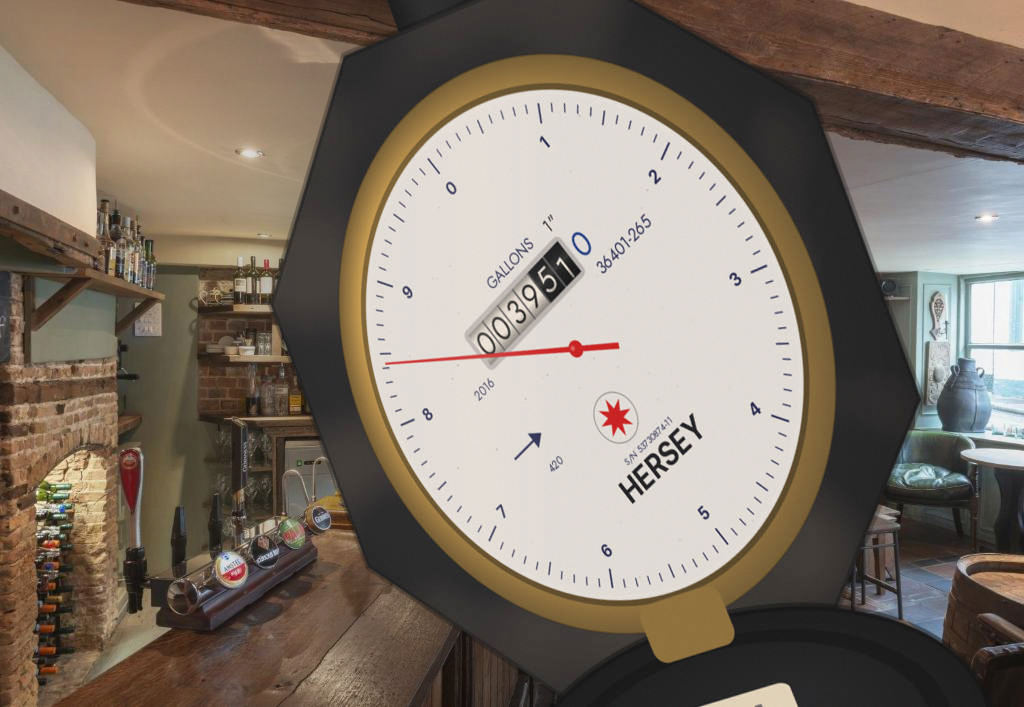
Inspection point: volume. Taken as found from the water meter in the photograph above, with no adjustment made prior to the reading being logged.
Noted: 39508.4 gal
